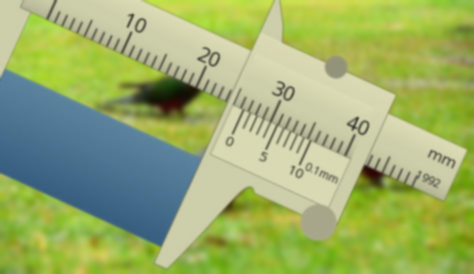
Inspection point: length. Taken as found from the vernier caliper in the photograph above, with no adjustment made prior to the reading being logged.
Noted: 26.4 mm
